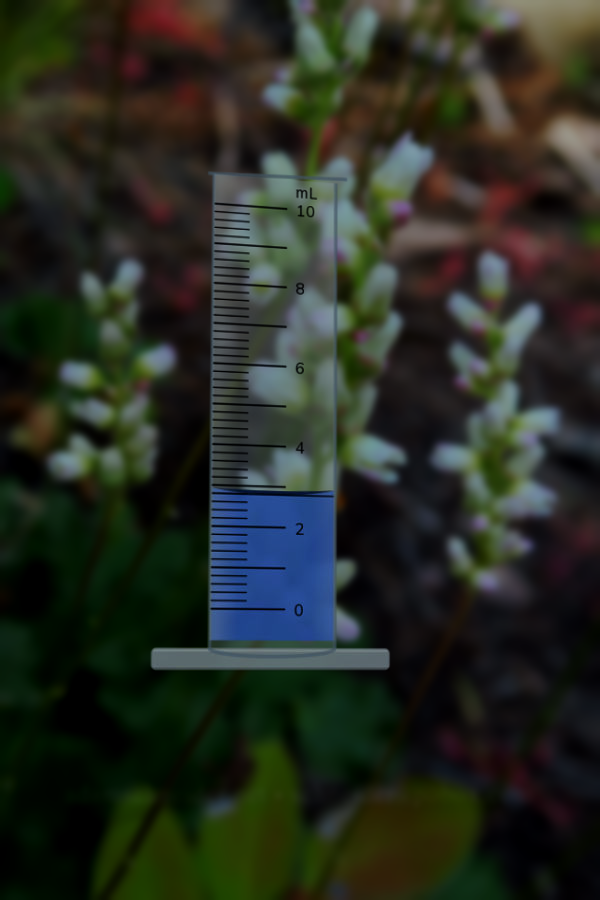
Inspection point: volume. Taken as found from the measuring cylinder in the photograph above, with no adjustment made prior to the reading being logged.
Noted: 2.8 mL
